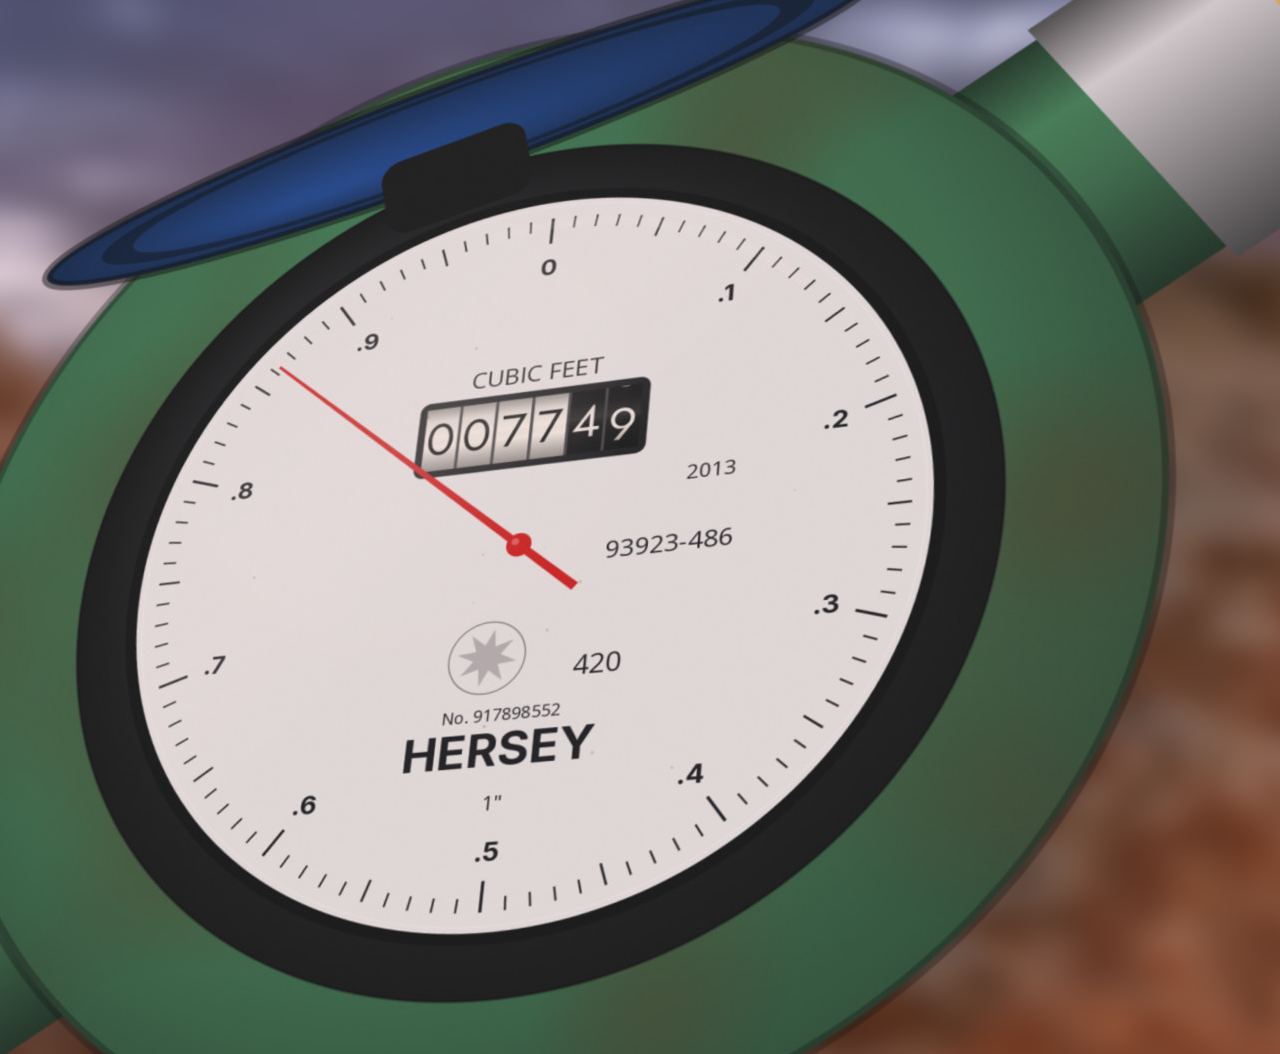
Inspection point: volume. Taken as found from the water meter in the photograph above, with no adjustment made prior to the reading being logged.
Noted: 7748.86 ft³
